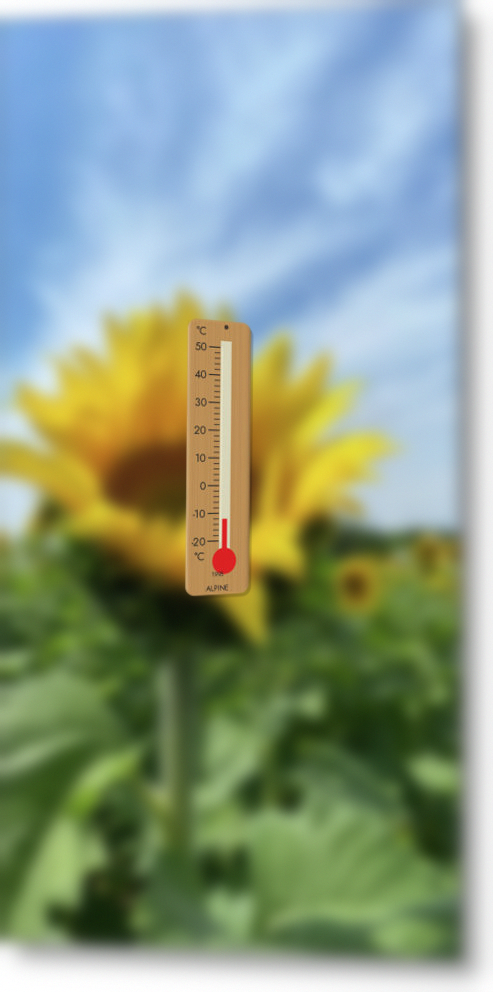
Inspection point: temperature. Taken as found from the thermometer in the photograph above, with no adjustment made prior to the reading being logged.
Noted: -12 °C
